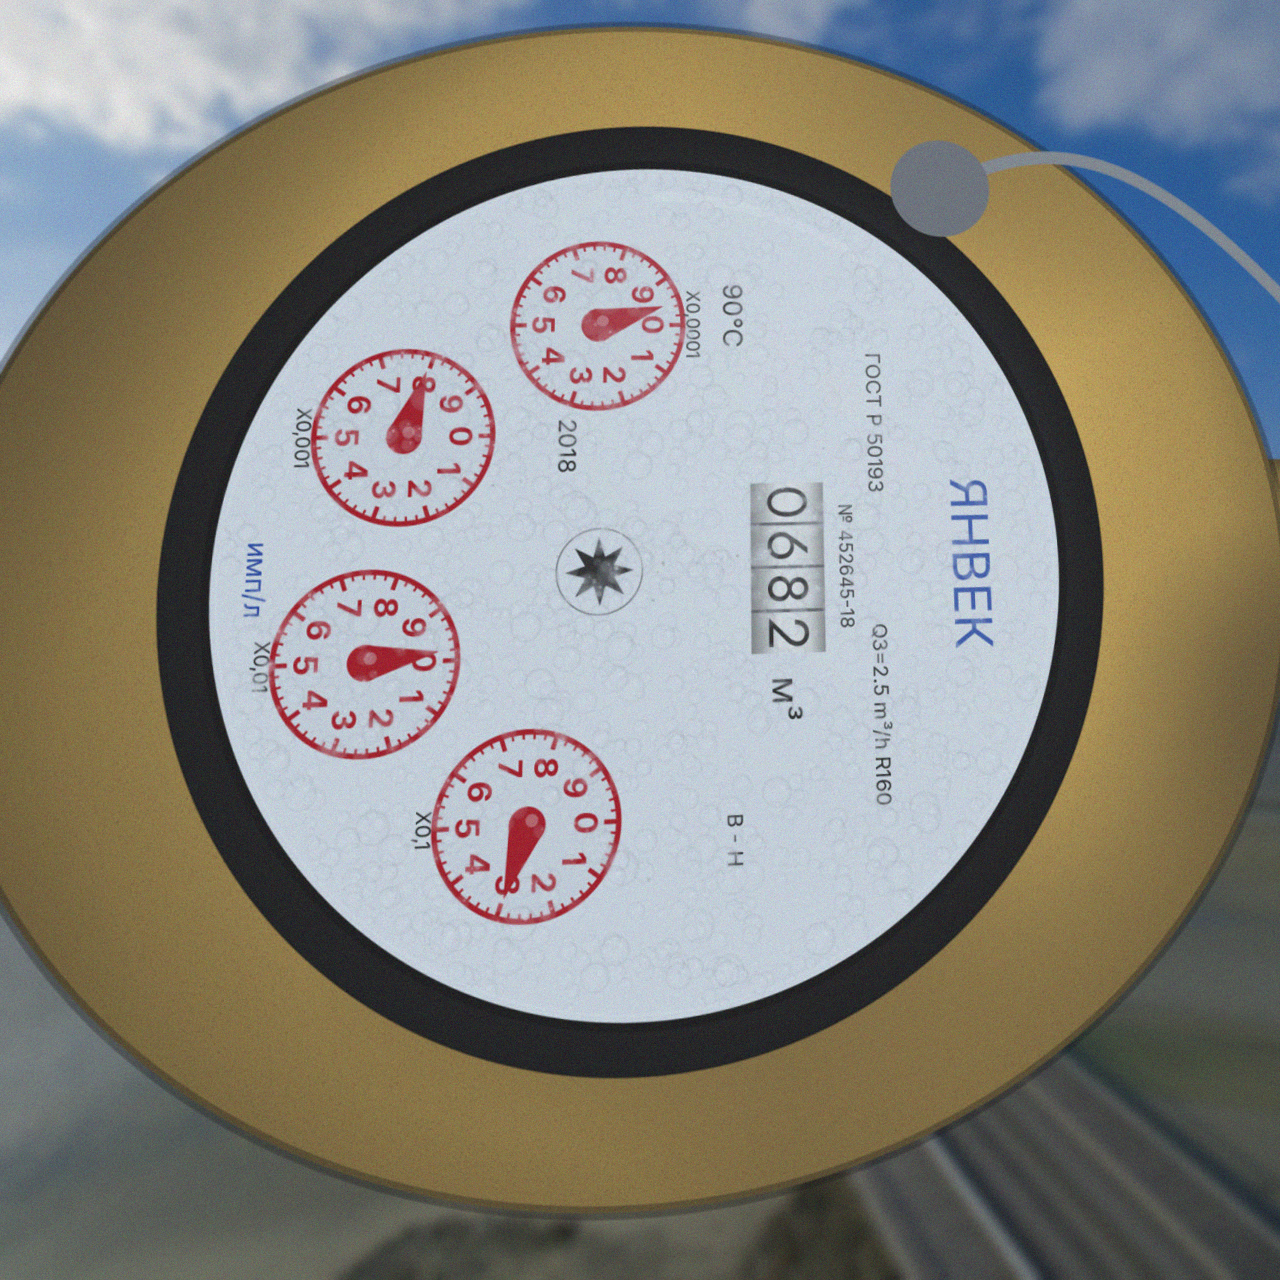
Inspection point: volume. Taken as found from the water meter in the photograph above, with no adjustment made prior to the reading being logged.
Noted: 682.2979 m³
